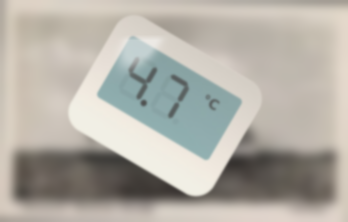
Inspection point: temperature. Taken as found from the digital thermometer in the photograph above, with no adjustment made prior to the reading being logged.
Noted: 4.7 °C
